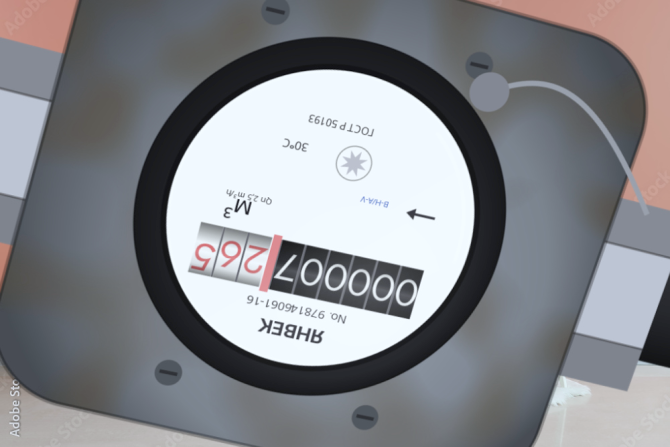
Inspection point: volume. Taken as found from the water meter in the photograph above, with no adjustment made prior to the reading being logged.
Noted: 7.265 m³
